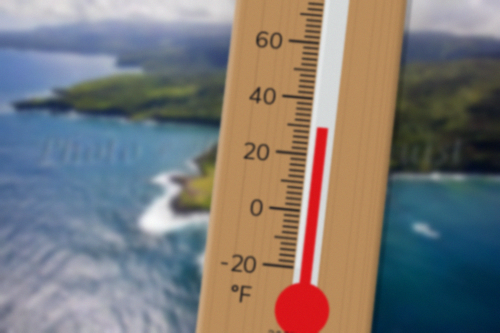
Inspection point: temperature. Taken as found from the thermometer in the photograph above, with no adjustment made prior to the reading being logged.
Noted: 30 °F
